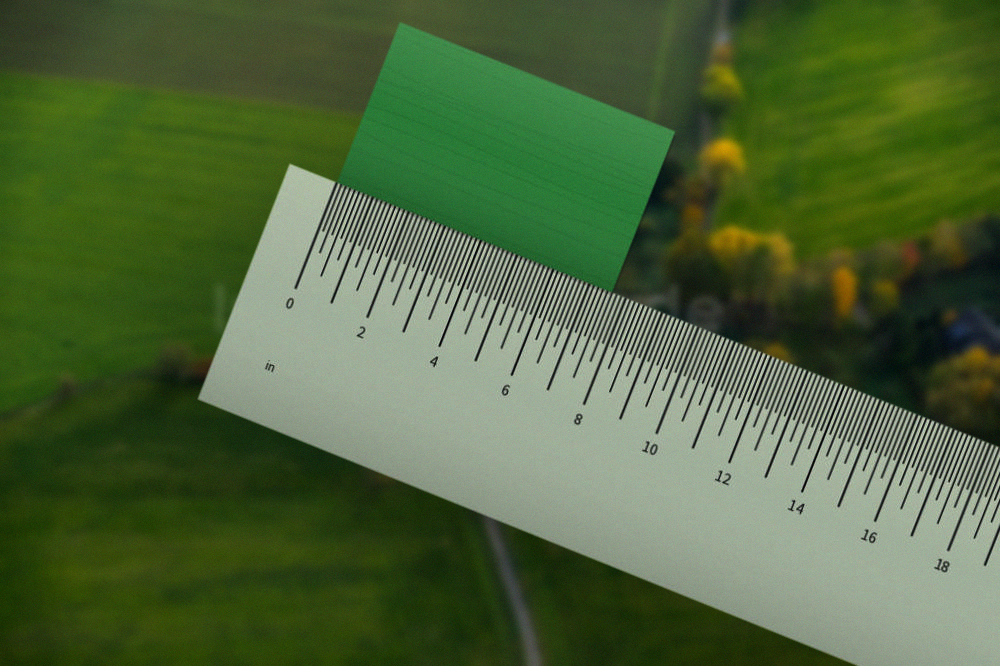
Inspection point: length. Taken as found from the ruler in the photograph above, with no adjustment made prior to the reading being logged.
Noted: 7.625 in
